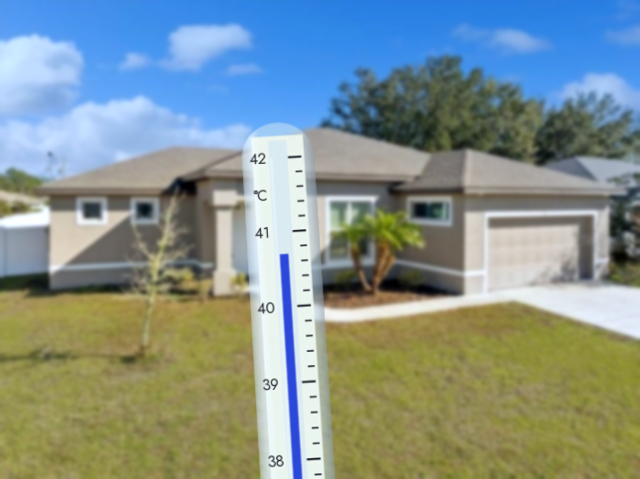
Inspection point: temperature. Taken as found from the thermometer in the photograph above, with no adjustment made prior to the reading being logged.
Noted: 40.7 °C
